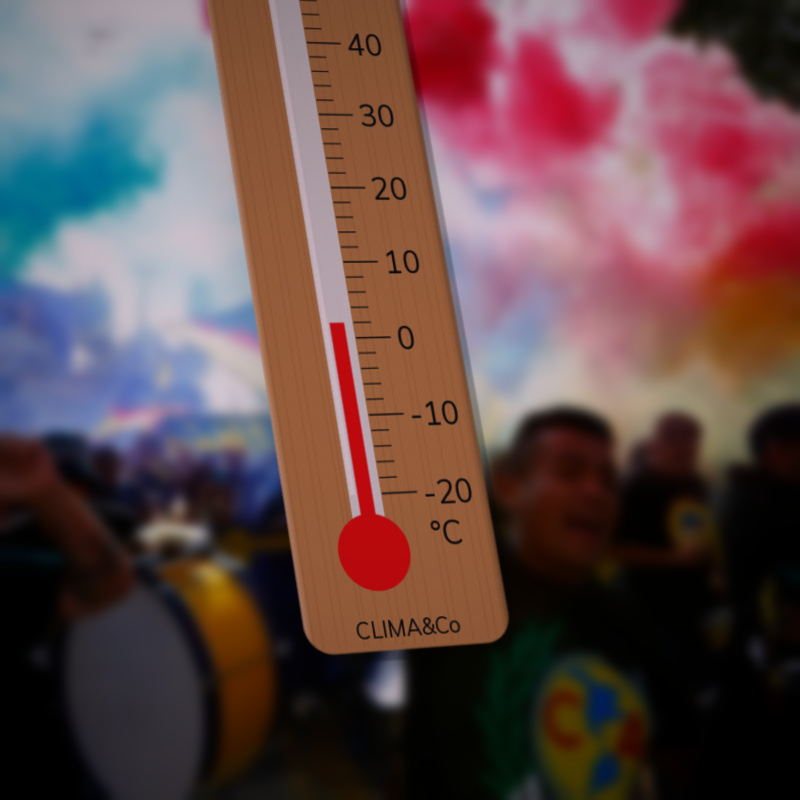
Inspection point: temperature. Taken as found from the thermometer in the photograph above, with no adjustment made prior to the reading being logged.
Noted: 2 °C
